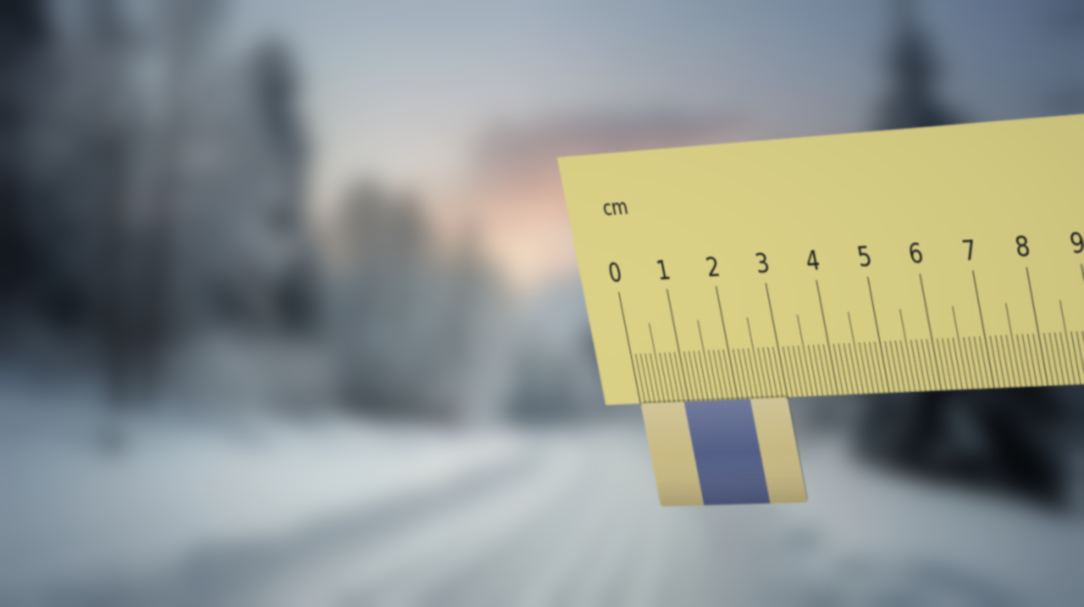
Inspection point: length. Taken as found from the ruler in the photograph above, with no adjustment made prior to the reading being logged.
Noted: 3 cm
